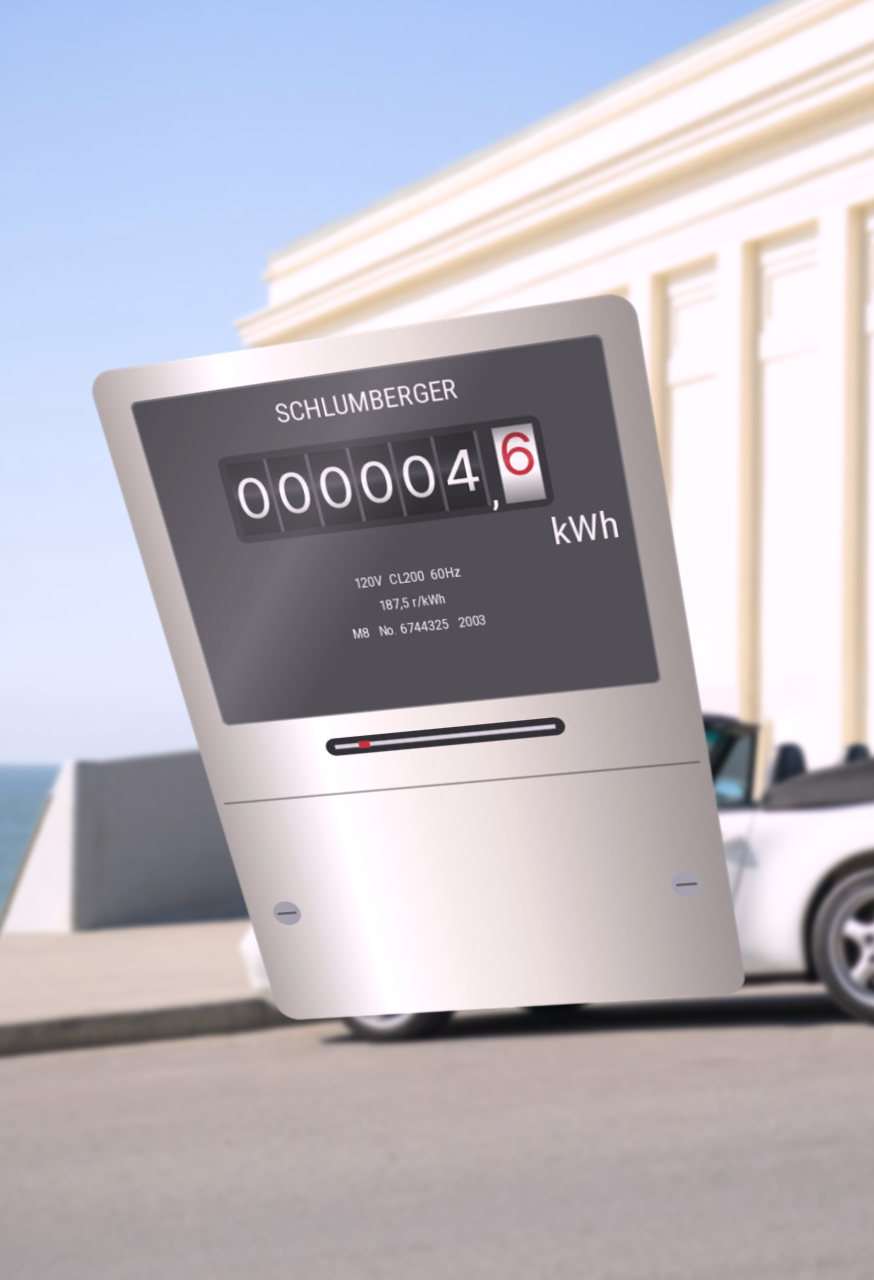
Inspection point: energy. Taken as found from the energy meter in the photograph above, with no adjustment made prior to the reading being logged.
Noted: 4.6 kWh
